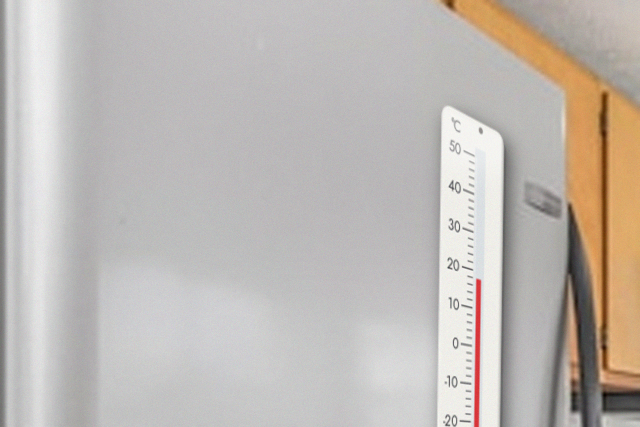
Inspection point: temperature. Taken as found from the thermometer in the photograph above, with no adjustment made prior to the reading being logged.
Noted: 18 °C
